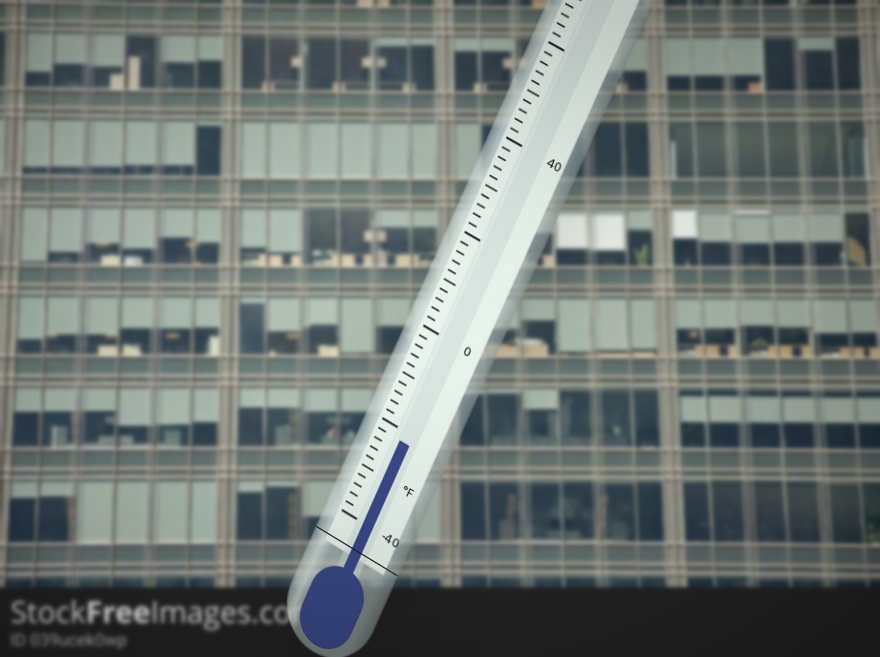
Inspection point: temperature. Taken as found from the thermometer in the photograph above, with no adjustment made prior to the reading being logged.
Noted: -22 °F
